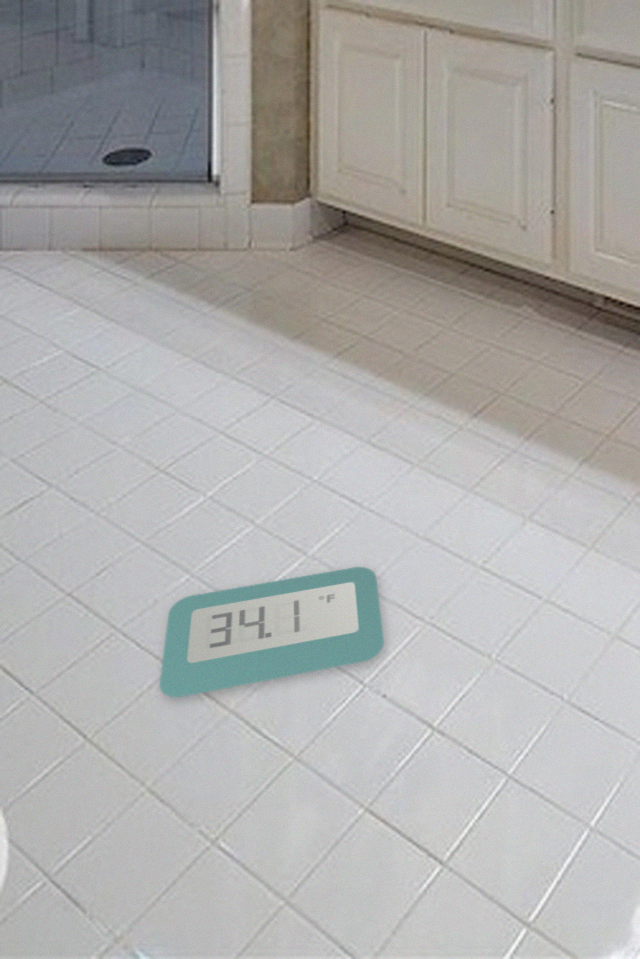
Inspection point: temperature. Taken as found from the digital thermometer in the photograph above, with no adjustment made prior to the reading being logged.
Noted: 34.1 °F
